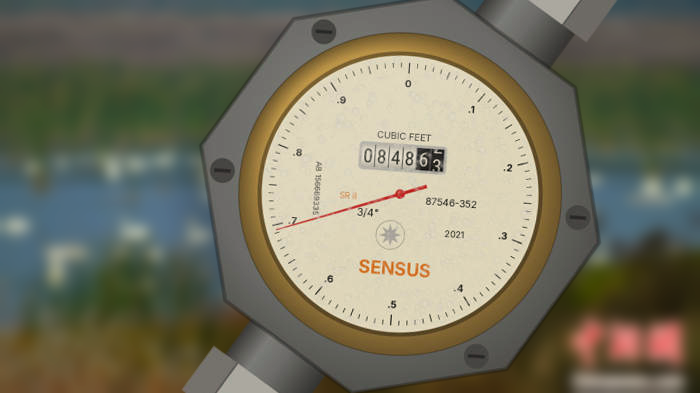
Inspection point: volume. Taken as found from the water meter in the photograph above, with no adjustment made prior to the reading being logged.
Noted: 84862.69 ft³
